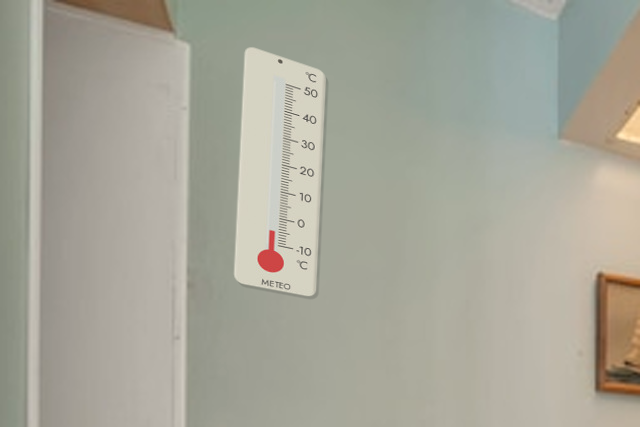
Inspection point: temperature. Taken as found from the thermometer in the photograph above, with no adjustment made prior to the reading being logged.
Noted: -5 °C
